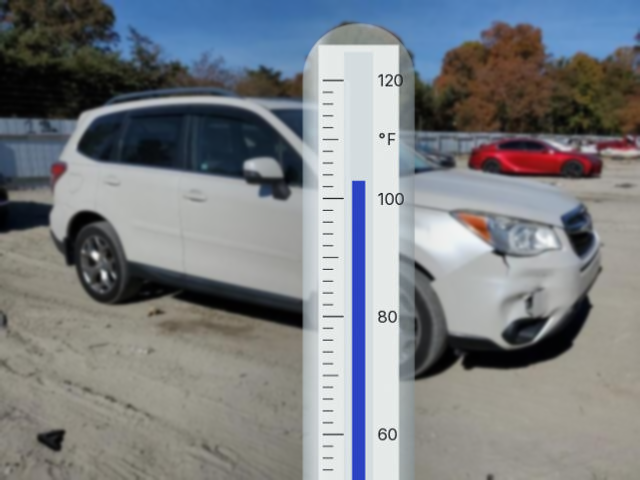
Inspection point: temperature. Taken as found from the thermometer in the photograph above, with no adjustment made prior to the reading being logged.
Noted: 103 °F
